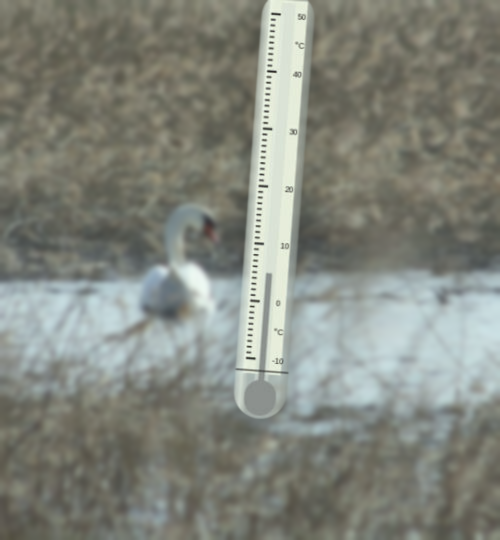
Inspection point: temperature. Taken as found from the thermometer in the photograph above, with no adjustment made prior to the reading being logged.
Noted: 5 °C
